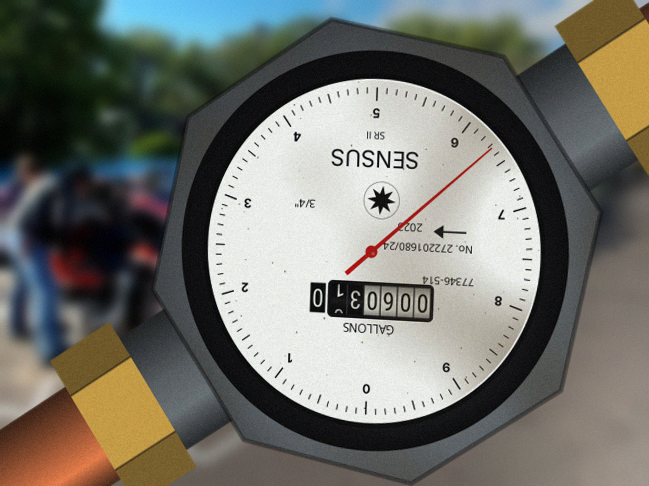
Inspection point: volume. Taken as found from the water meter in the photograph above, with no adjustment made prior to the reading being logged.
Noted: 60306.3 gal
